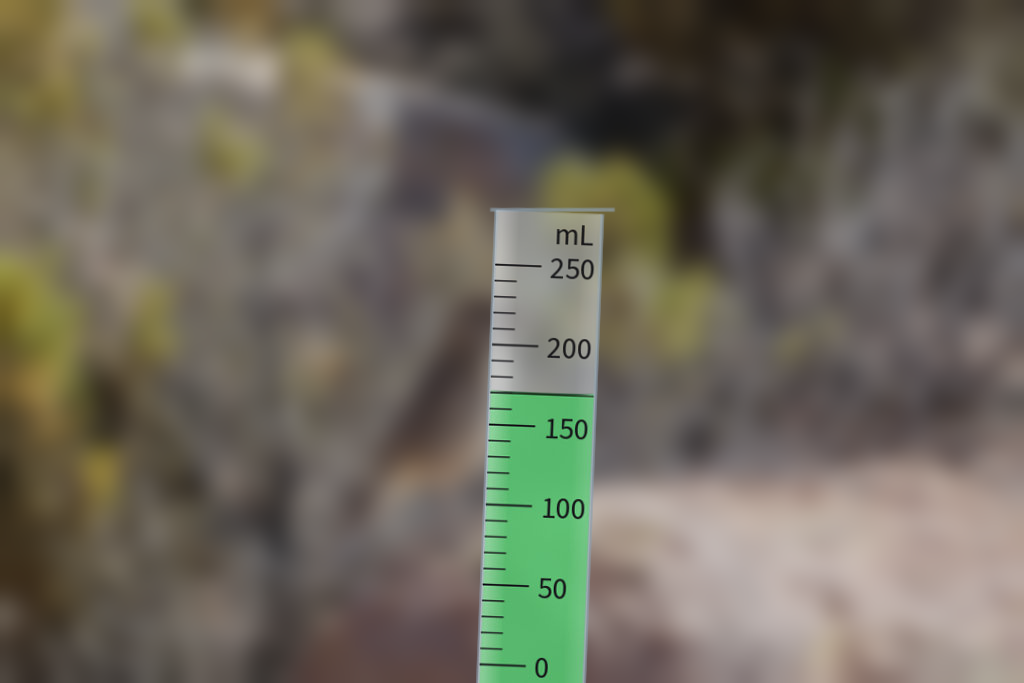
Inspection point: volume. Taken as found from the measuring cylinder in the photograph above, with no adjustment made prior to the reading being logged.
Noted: 170 mL
